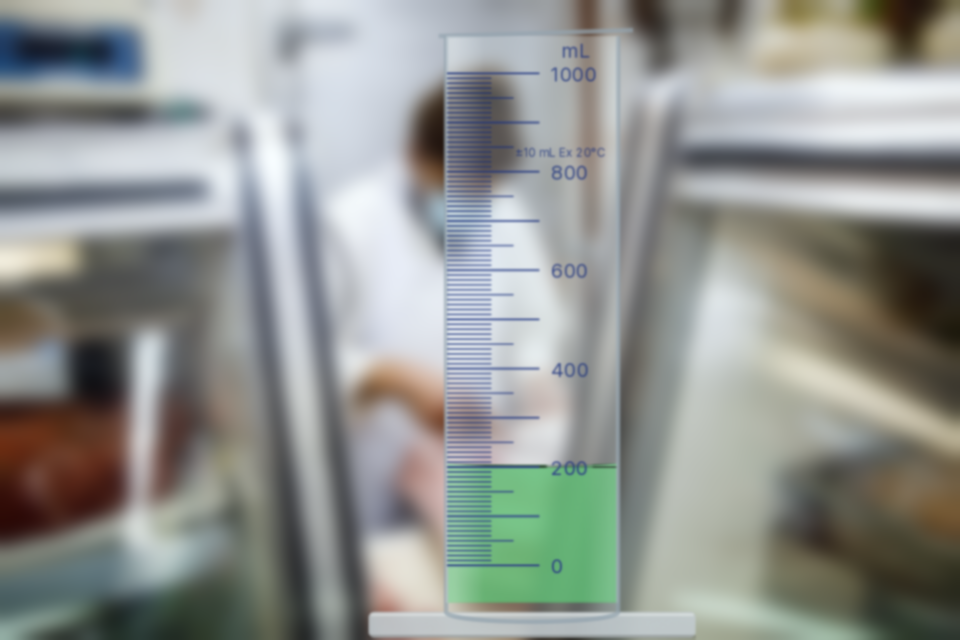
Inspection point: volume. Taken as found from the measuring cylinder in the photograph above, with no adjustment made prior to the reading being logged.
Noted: 200 mL
